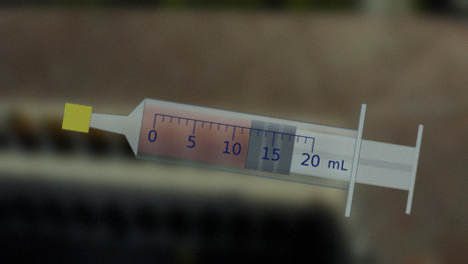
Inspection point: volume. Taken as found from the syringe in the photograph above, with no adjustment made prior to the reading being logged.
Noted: 12 mL
